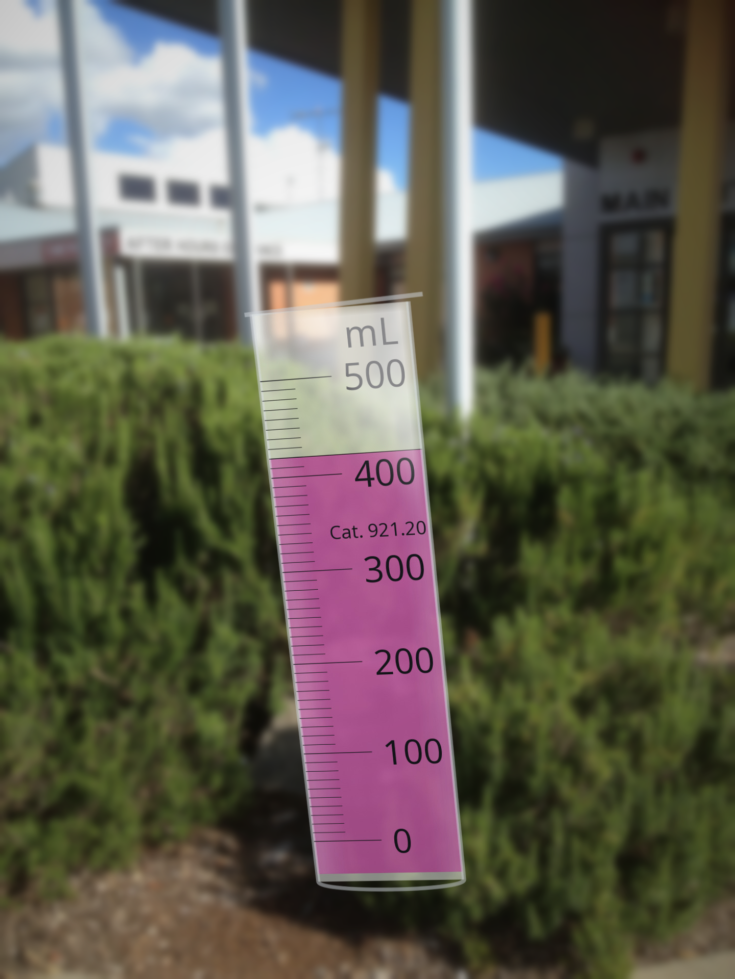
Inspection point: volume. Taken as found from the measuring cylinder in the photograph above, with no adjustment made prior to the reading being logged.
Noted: 420 mL
